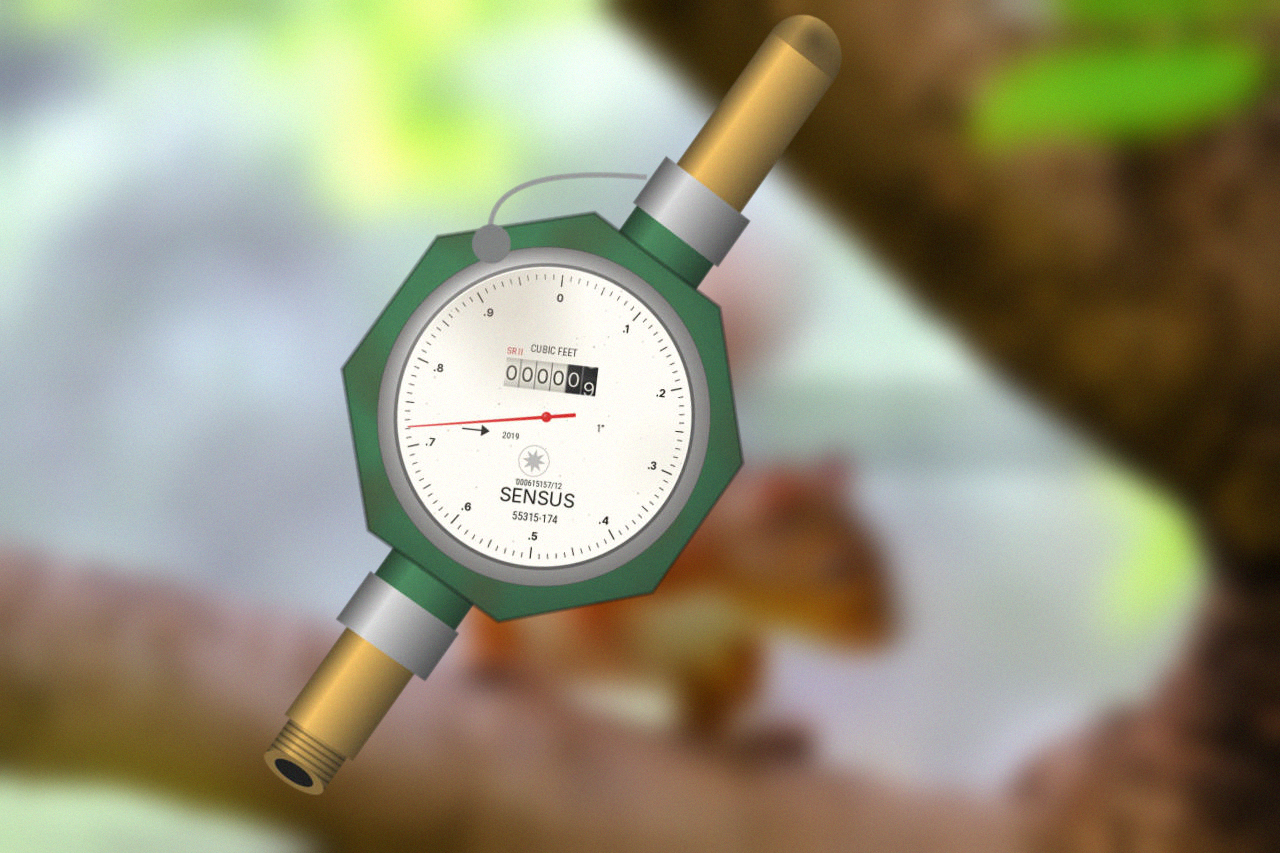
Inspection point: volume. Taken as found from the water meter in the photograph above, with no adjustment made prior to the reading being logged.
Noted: 8.72 ft³
